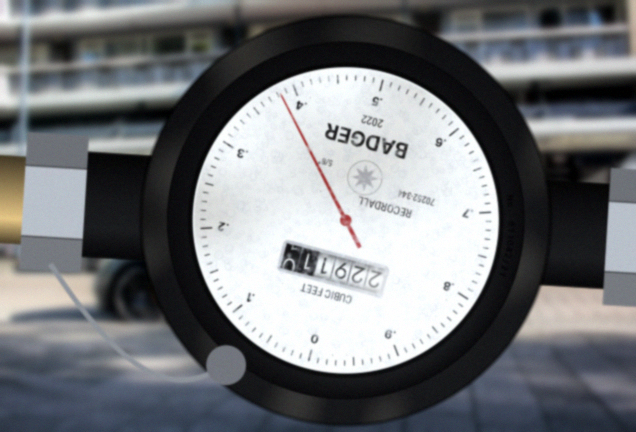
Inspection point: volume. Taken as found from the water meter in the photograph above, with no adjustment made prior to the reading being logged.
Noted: 229110.38 ft³
